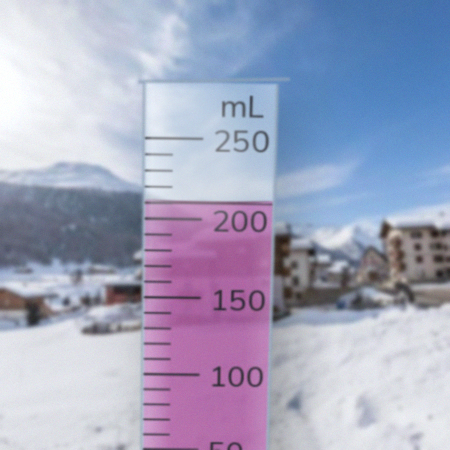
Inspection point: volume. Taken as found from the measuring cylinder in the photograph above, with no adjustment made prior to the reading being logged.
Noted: 210 mL
